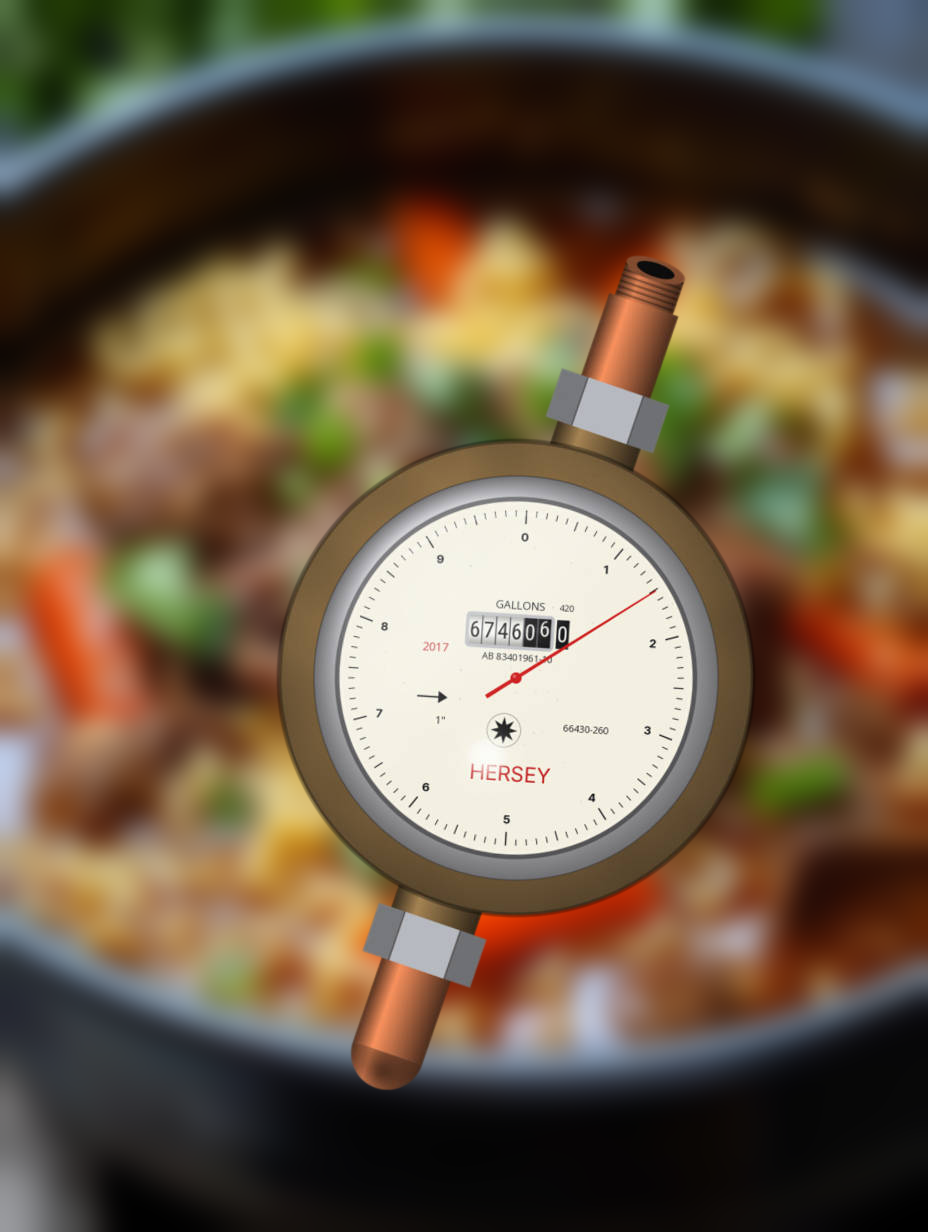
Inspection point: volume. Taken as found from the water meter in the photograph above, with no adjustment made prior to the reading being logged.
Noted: 6746061.5 gal
